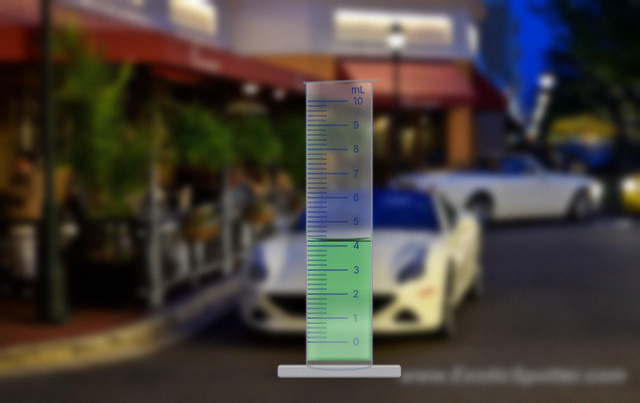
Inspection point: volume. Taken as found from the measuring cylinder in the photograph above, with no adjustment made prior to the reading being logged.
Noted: 4.2 mL
